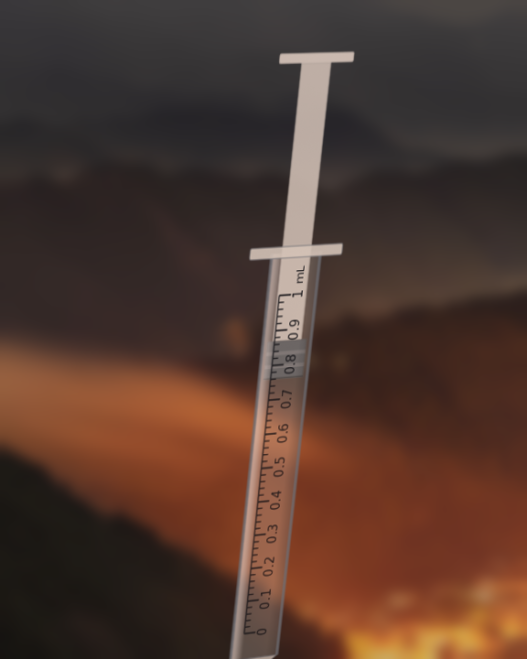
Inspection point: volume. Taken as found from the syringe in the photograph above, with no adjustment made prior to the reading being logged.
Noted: 0.76 mL
